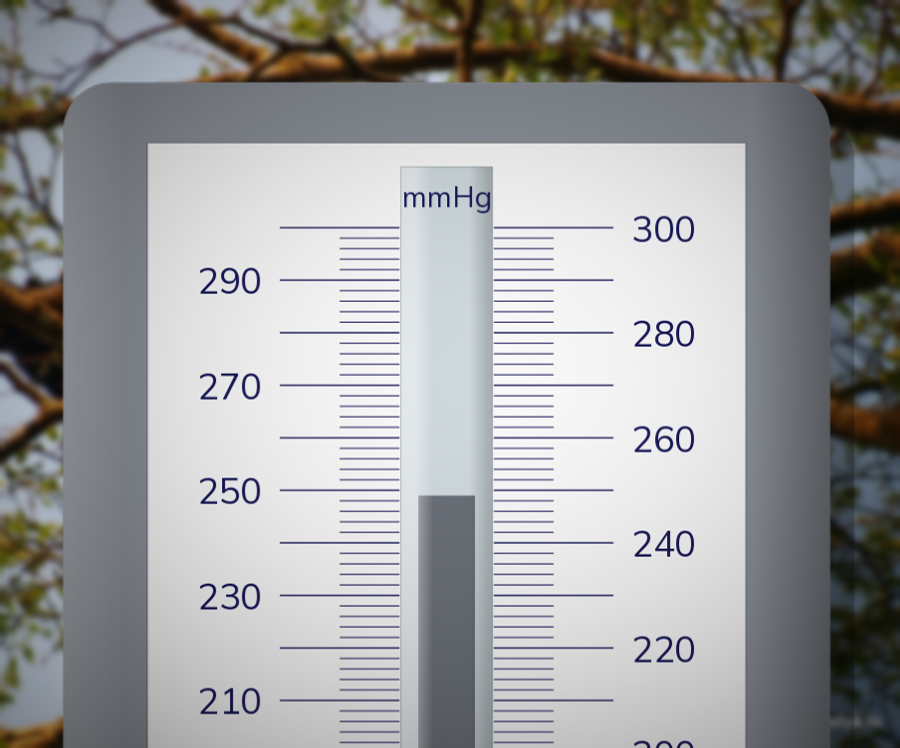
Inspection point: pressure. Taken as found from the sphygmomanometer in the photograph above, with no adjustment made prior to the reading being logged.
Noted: 249 mmHg
